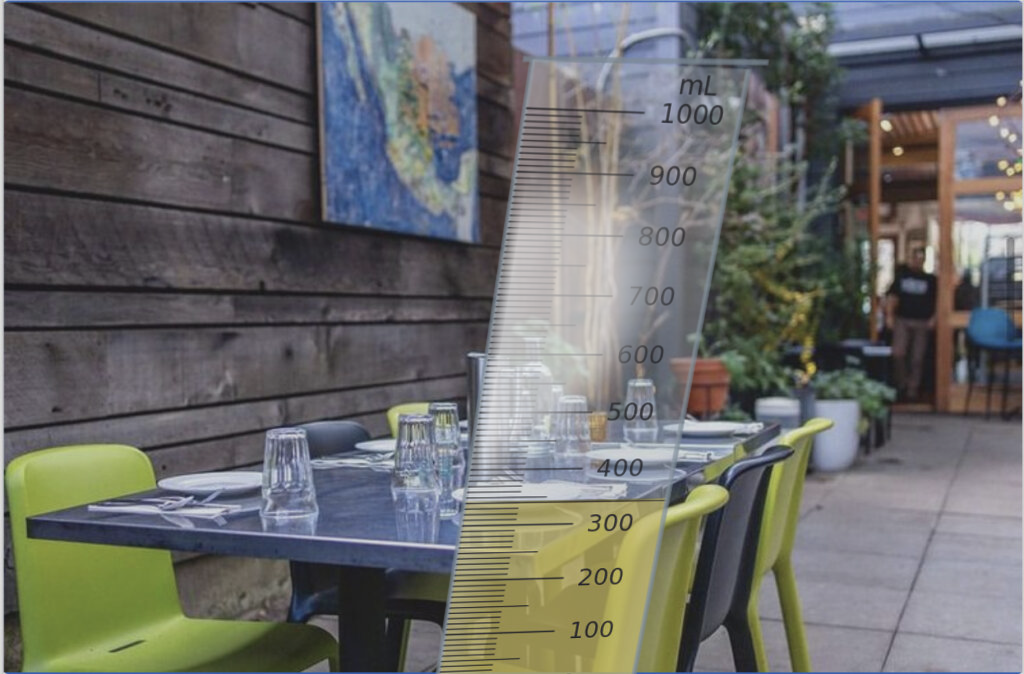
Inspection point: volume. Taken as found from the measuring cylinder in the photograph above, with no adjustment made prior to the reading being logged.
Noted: 340 mL
